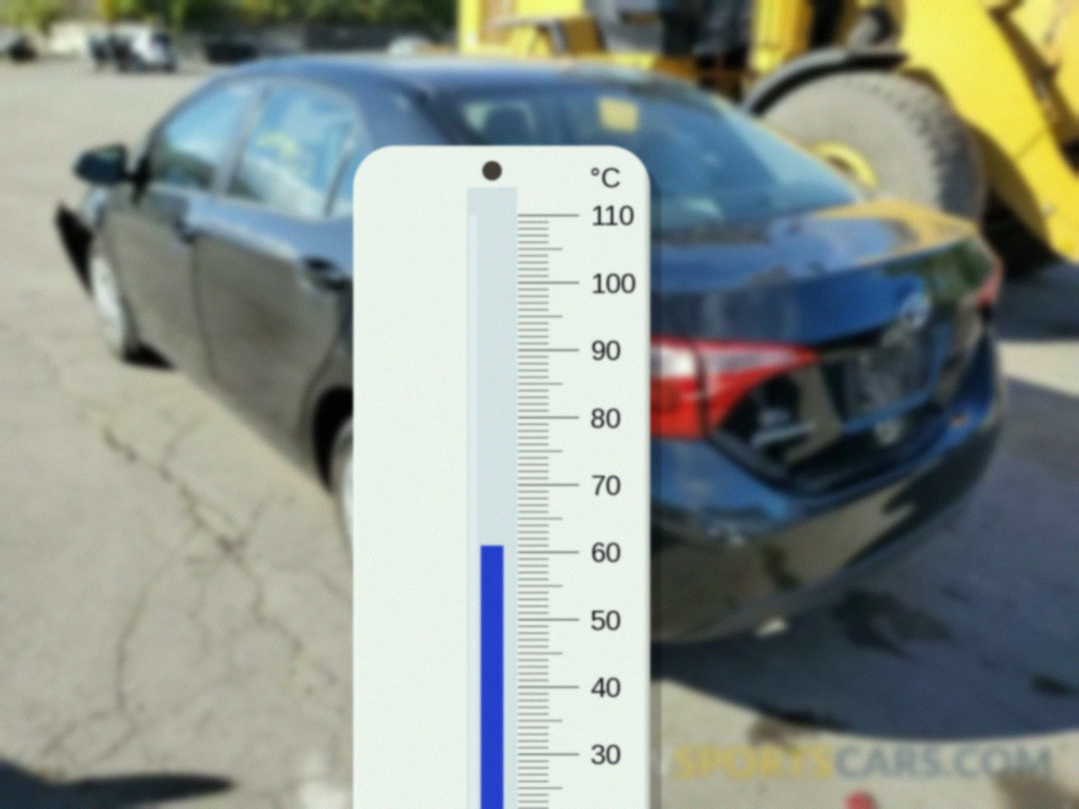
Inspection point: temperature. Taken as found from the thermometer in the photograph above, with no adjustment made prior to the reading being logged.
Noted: 61 °C
